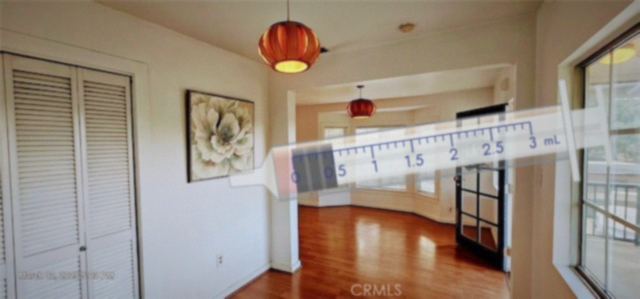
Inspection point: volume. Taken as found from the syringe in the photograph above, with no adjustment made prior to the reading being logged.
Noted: 0 mL
